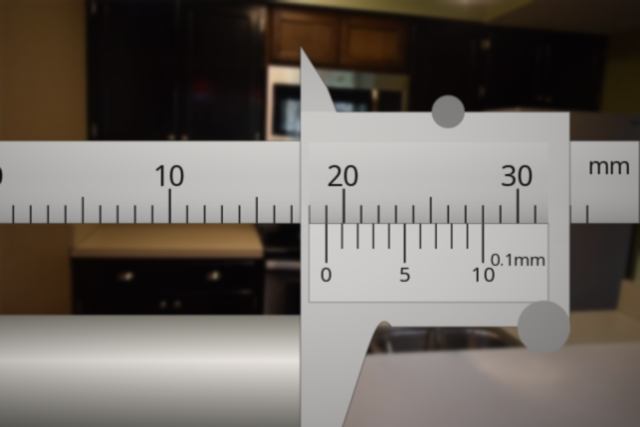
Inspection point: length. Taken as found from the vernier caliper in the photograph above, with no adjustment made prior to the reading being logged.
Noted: 19.0 mm
